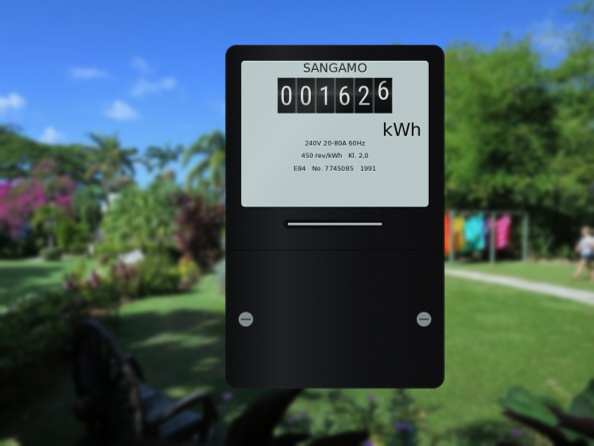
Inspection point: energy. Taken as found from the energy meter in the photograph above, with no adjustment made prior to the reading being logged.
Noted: 1626 kWh
